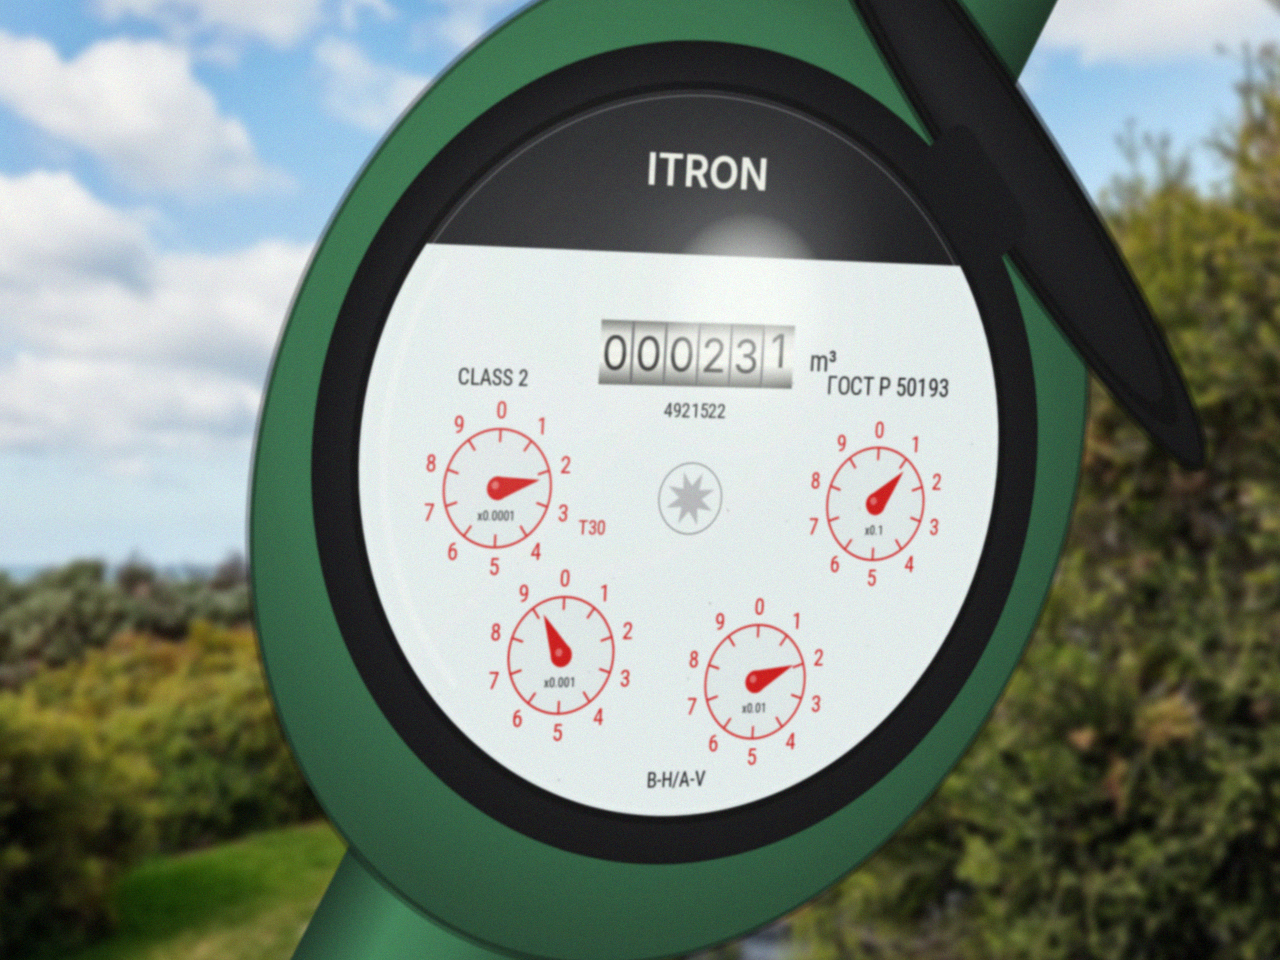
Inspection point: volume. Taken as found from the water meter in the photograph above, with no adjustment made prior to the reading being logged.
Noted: 231.1192 m³
